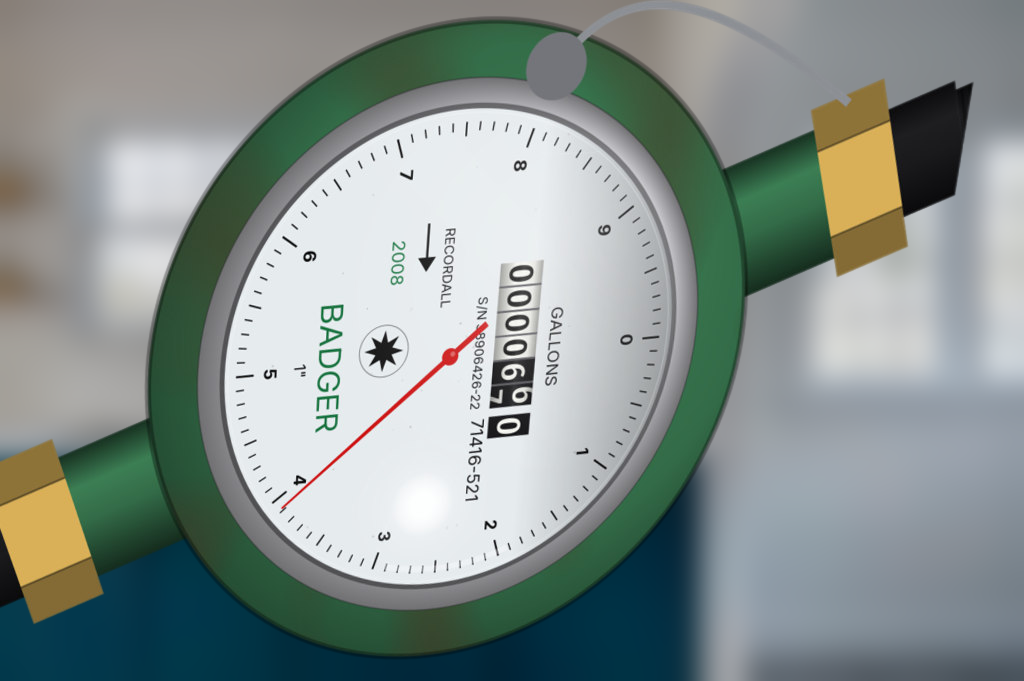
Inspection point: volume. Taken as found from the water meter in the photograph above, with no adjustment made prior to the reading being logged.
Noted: 663.9 gal
